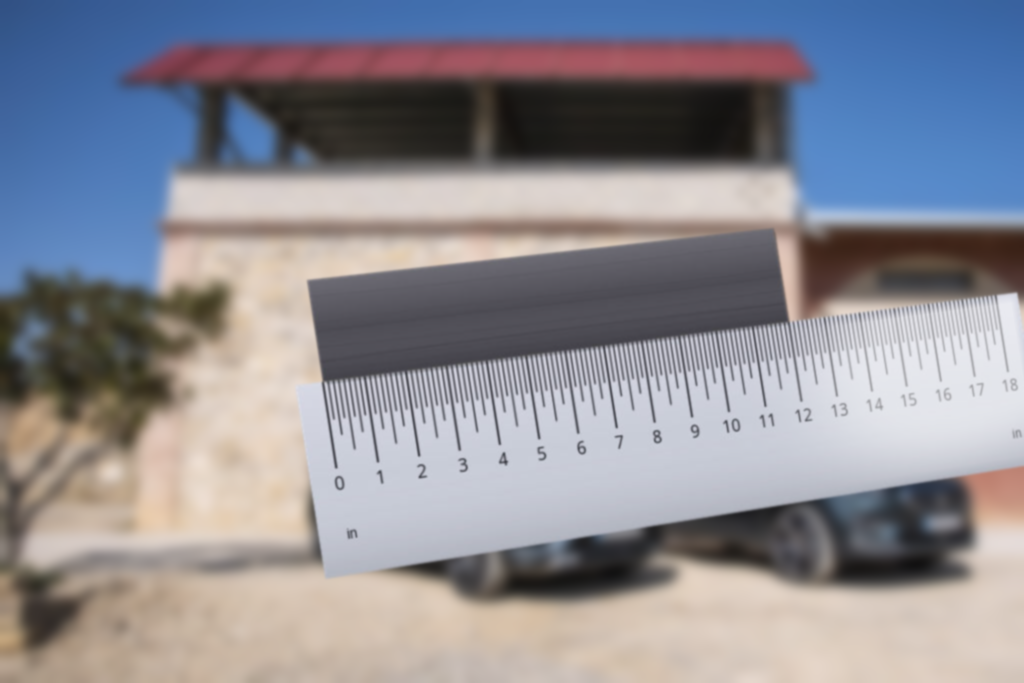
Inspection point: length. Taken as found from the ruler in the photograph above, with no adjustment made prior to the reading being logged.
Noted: 12 in
